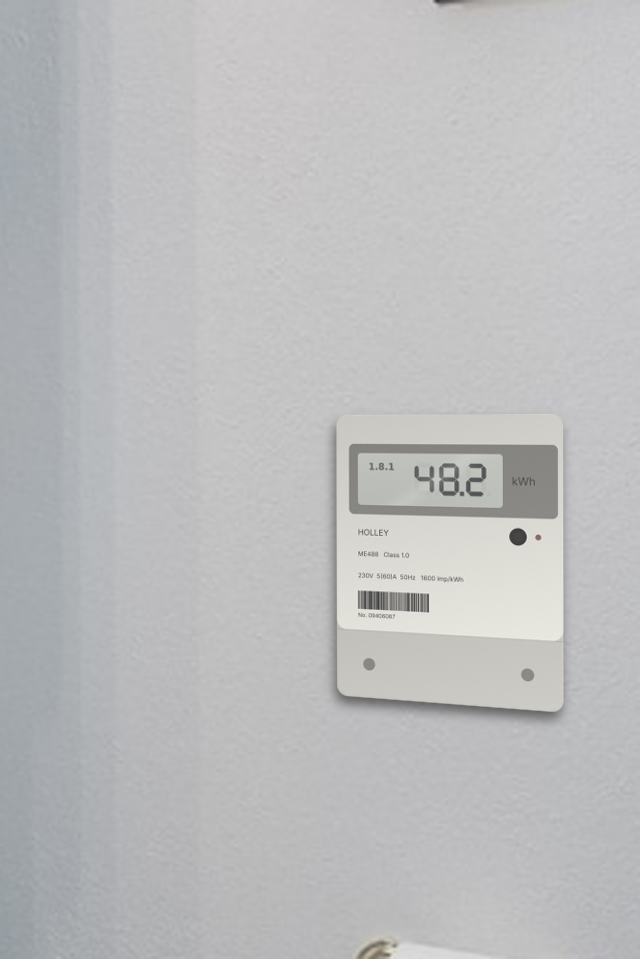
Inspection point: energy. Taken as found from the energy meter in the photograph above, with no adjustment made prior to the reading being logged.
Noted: 48.2 kWh
